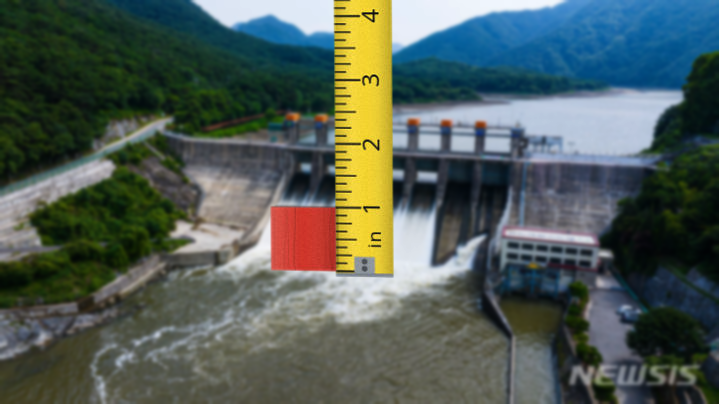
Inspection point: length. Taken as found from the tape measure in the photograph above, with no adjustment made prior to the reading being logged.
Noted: 1 in
